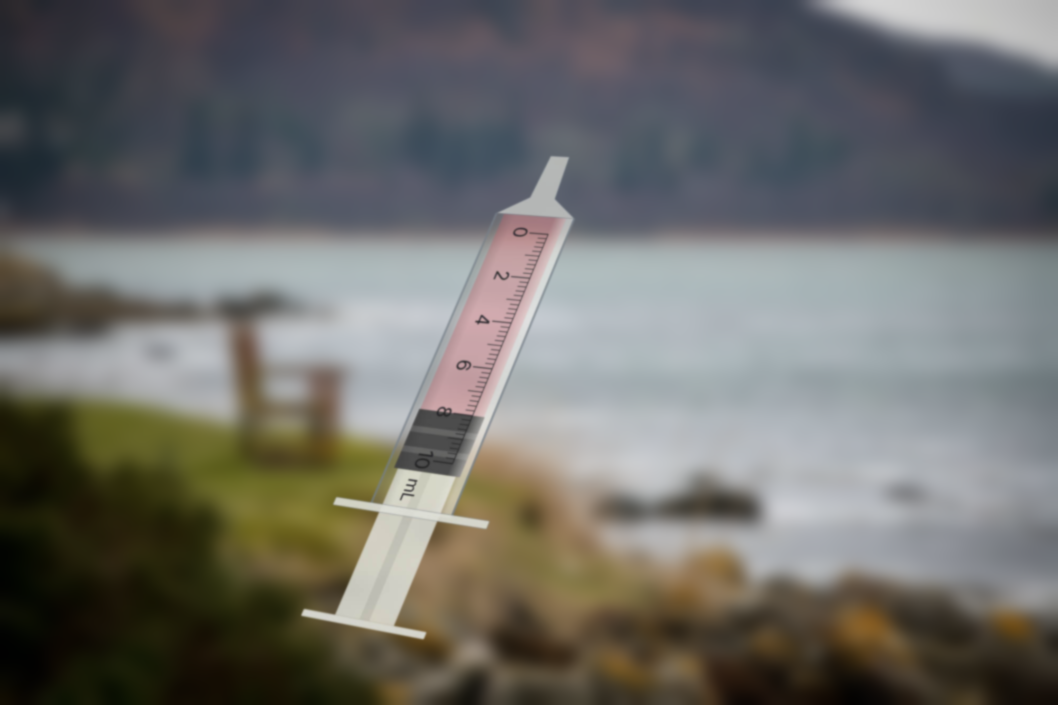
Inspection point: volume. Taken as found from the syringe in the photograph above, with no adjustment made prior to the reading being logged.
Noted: 8 mL
